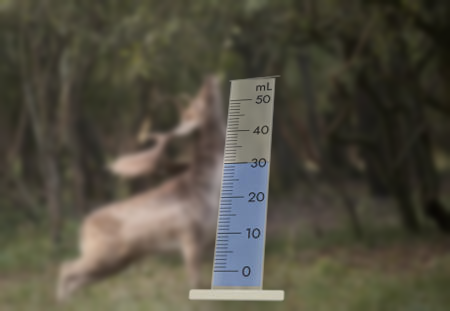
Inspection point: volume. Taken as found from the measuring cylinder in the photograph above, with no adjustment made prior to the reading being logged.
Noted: 30 mL
